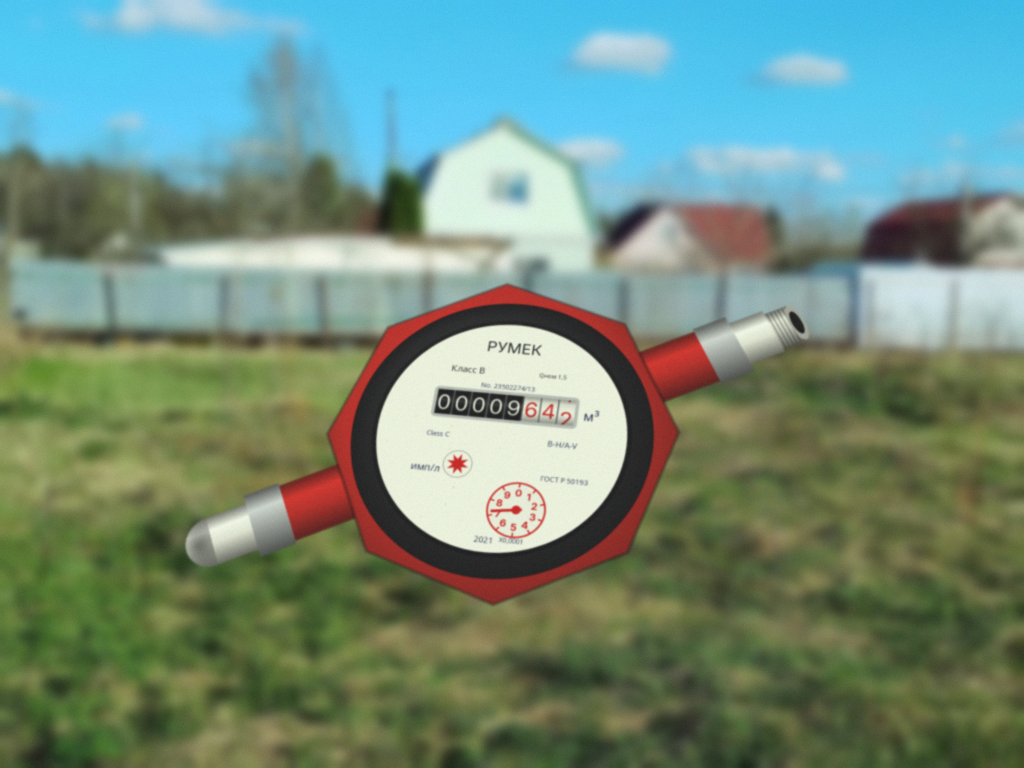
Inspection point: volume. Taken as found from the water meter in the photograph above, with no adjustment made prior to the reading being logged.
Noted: 9.6417 m³
